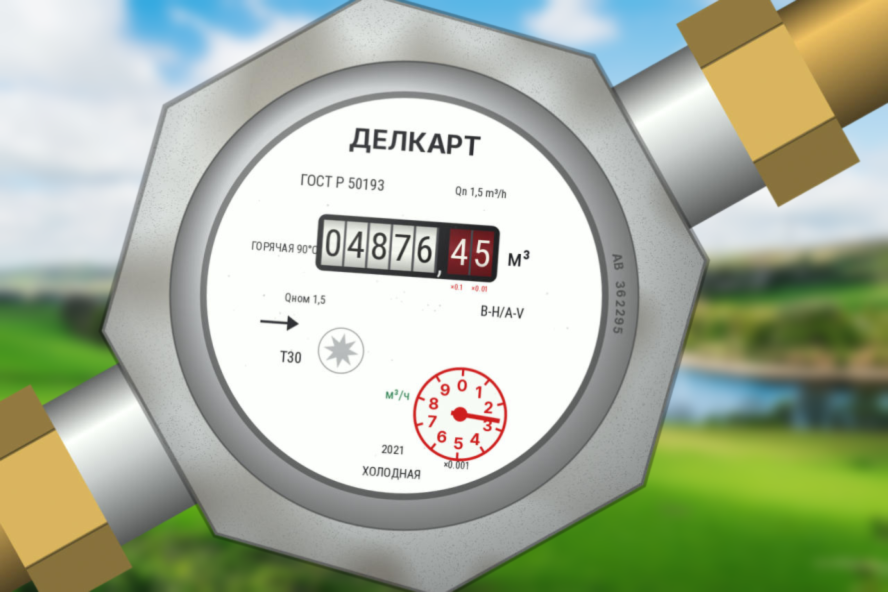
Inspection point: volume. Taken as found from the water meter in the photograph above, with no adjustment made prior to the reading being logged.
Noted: 4876.452 m³
